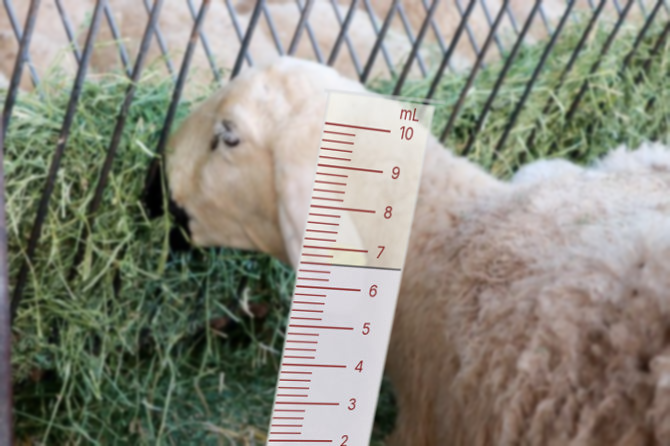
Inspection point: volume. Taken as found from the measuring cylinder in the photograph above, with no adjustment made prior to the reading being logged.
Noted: 6.6 mL
